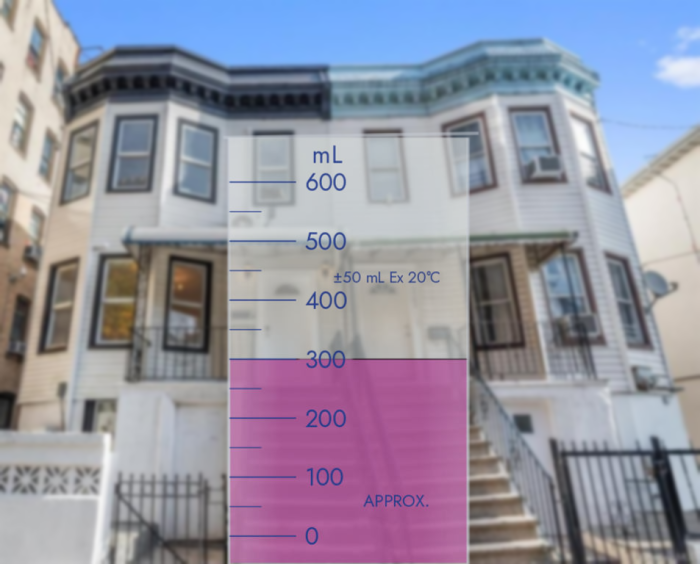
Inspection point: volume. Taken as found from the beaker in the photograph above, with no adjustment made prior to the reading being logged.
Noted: 300 mL
